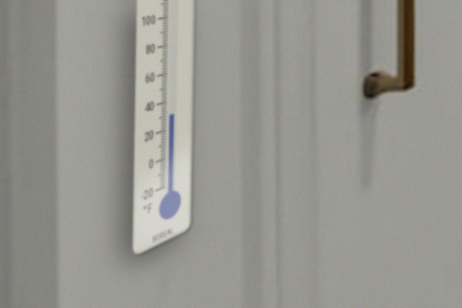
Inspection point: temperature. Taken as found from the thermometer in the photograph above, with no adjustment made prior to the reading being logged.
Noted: 30 °F
